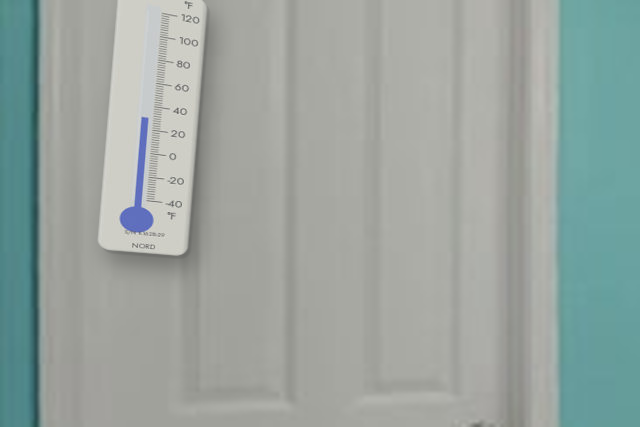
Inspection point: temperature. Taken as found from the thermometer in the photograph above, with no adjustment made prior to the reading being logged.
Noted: 30 °F
